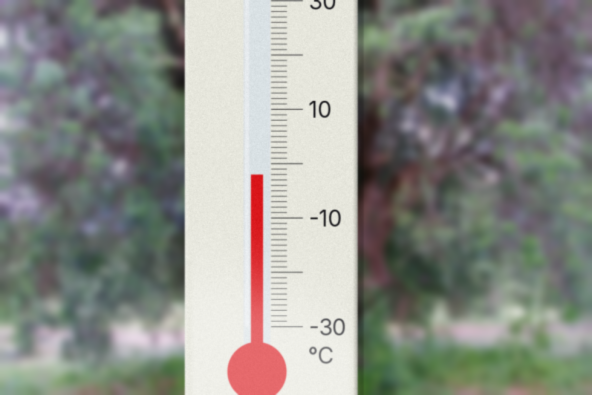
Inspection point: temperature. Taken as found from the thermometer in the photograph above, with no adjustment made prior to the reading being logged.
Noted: -2 °C
